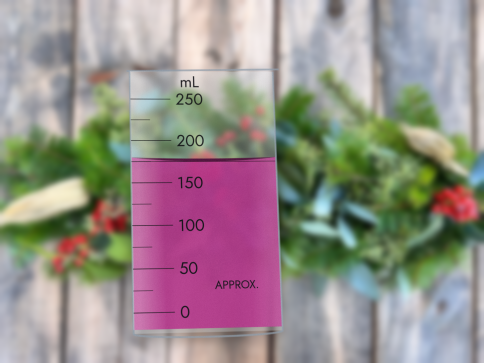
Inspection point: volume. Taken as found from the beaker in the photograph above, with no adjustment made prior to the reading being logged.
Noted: 175 mL
